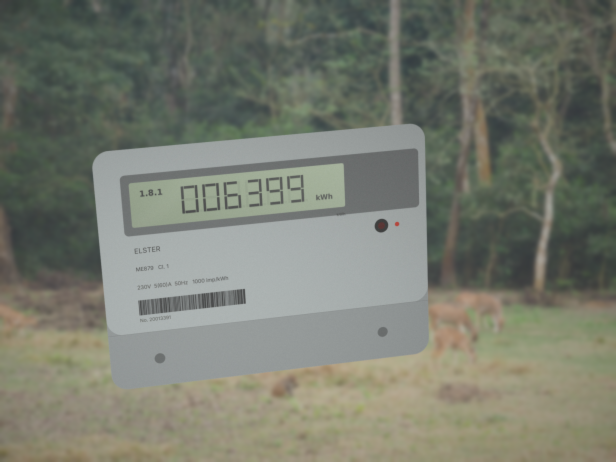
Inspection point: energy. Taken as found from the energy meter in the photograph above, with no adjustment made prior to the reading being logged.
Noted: 6399 kWh
